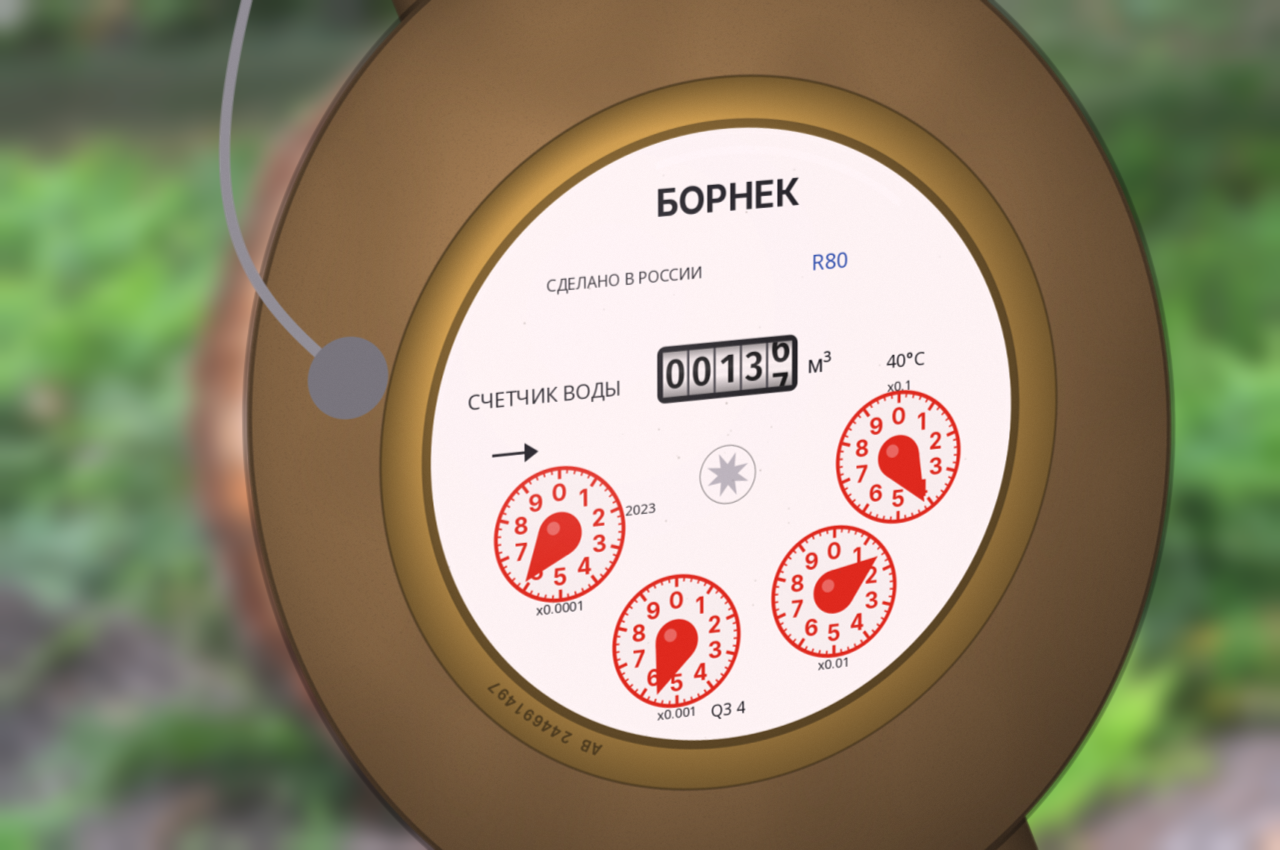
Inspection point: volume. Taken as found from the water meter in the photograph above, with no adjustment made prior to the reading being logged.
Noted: 136.4156 m³
